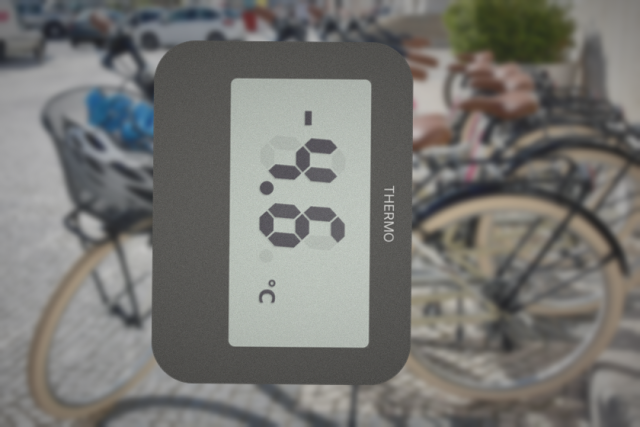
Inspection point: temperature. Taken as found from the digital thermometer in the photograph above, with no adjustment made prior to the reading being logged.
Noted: -4.6 °C
